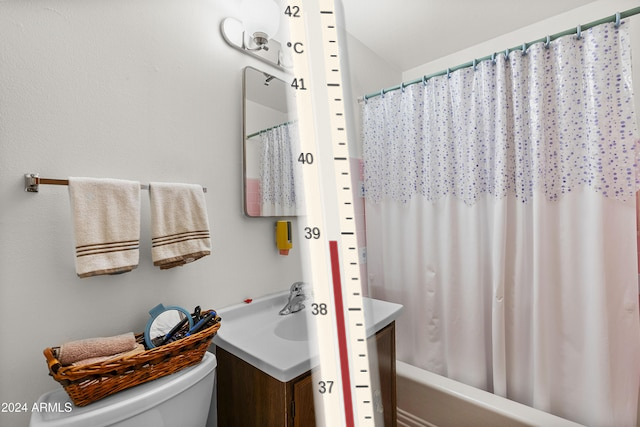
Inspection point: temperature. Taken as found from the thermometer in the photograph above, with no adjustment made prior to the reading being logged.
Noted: 38.9 °C
